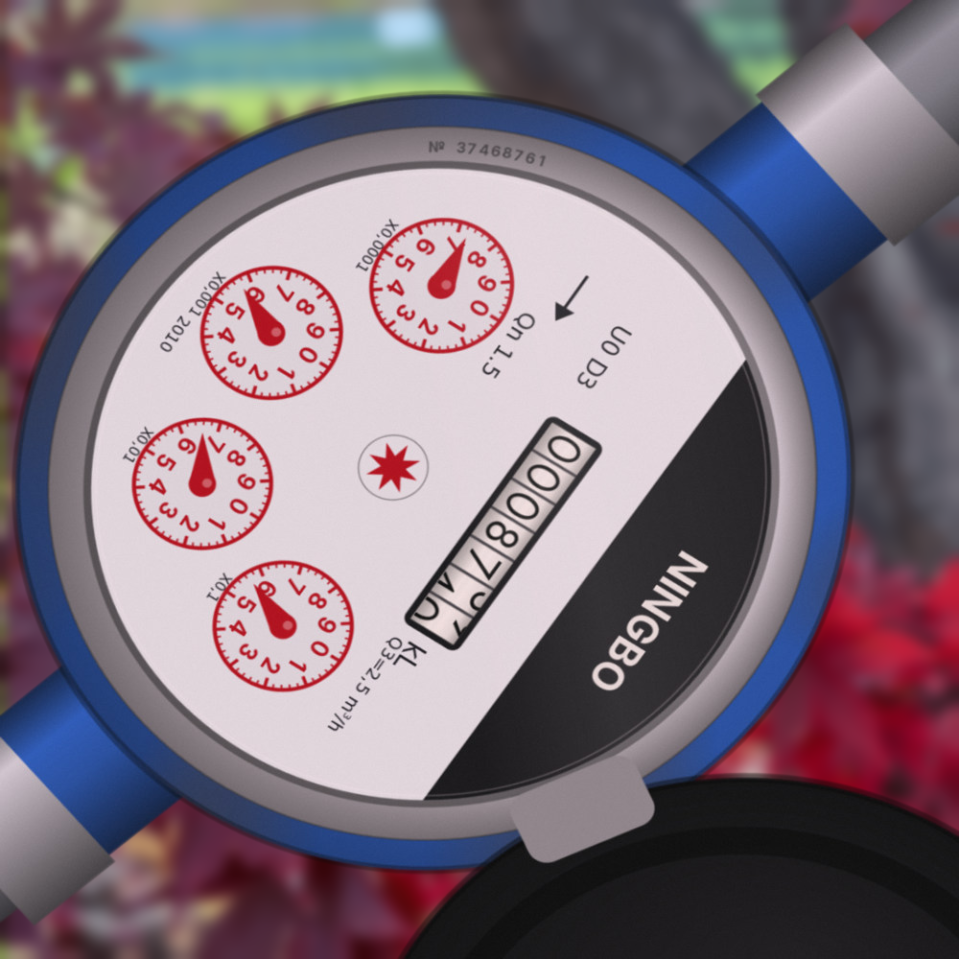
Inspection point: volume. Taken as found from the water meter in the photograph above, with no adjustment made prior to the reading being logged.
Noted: 8739.5657 kL
